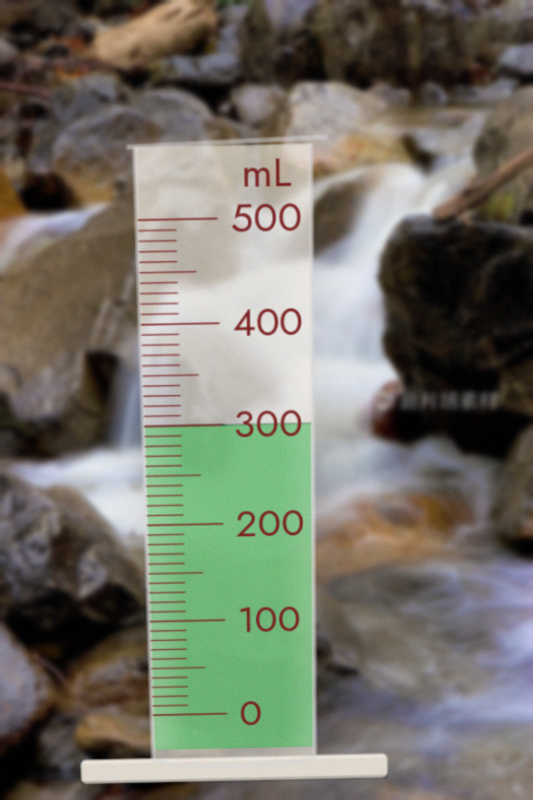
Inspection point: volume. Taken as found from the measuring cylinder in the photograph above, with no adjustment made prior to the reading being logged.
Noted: 300 mL
